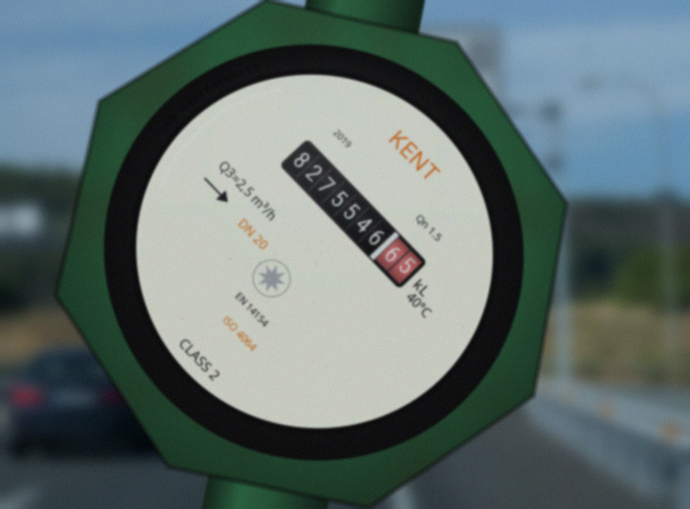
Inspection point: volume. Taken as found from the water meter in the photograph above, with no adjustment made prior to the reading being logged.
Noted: 8275546.65 kL
